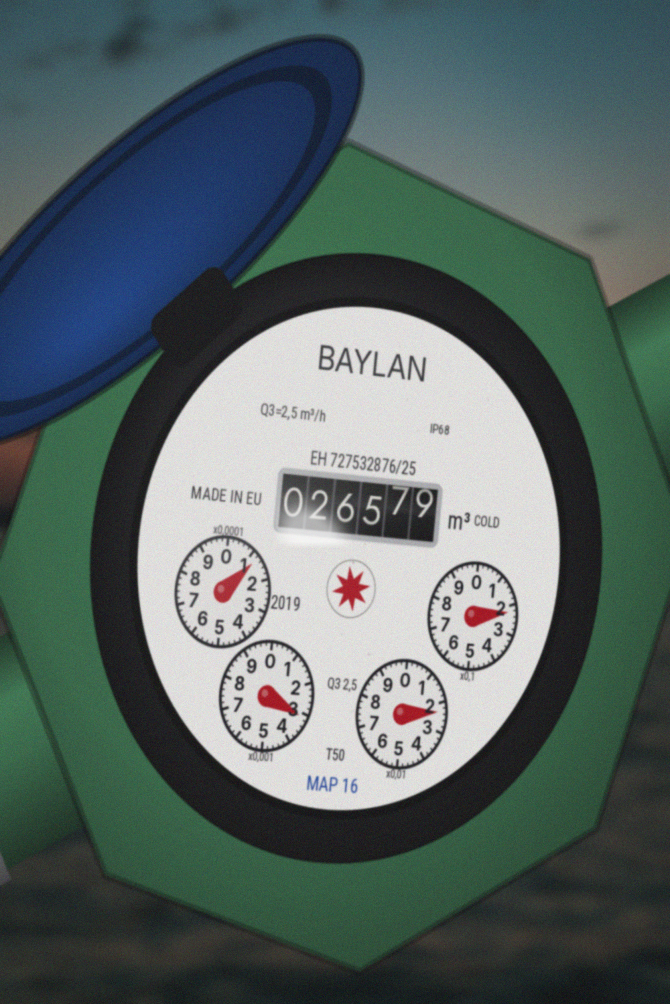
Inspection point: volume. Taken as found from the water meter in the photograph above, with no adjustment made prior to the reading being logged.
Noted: 26579.2231 m³
